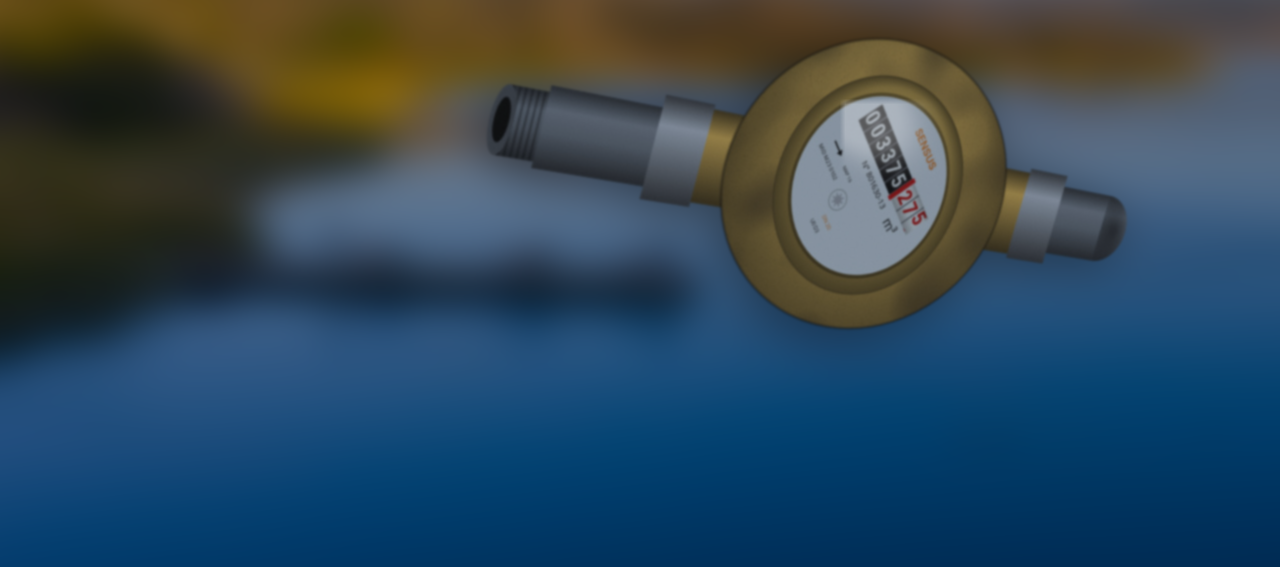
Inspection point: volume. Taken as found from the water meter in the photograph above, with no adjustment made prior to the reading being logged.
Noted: 3375.275 m³
